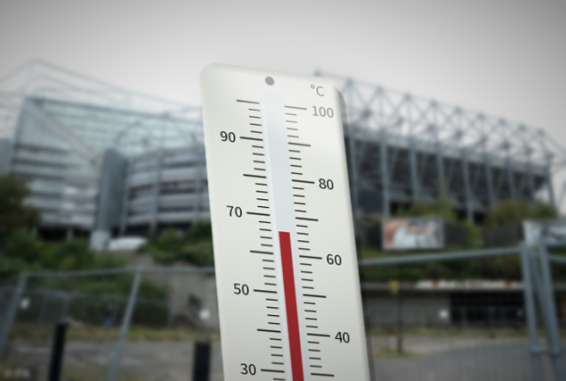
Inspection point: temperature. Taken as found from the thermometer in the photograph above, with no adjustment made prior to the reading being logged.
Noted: 66 °C
